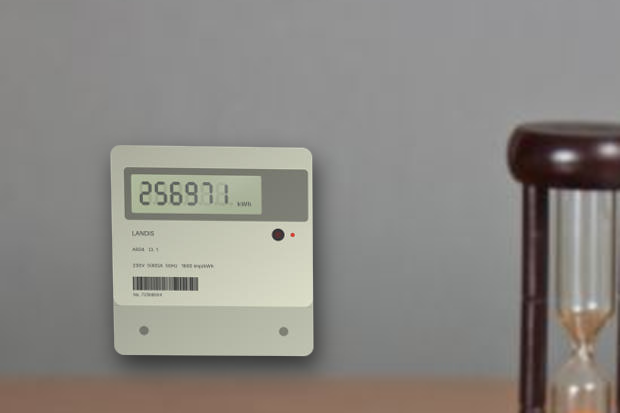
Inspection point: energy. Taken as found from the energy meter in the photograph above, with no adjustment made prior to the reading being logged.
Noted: 256971 kWh
